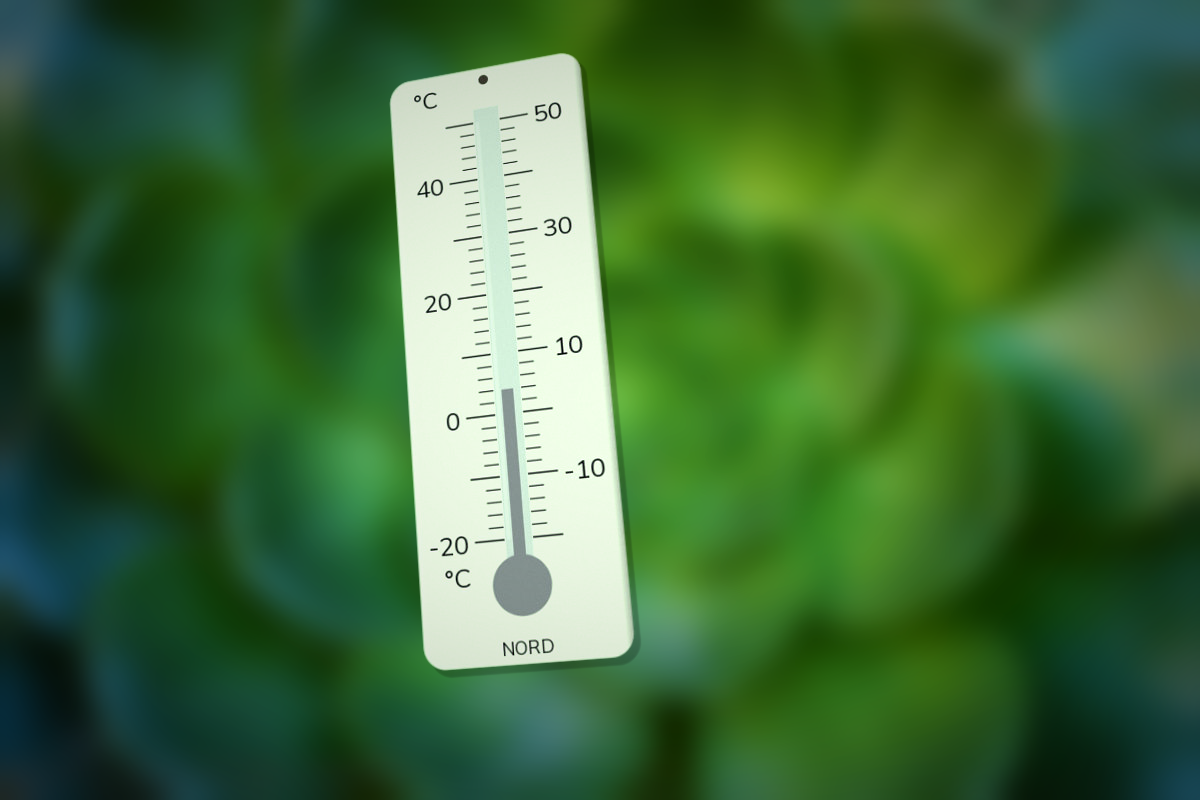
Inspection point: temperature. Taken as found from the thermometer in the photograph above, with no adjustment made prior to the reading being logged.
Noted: 4 °C
